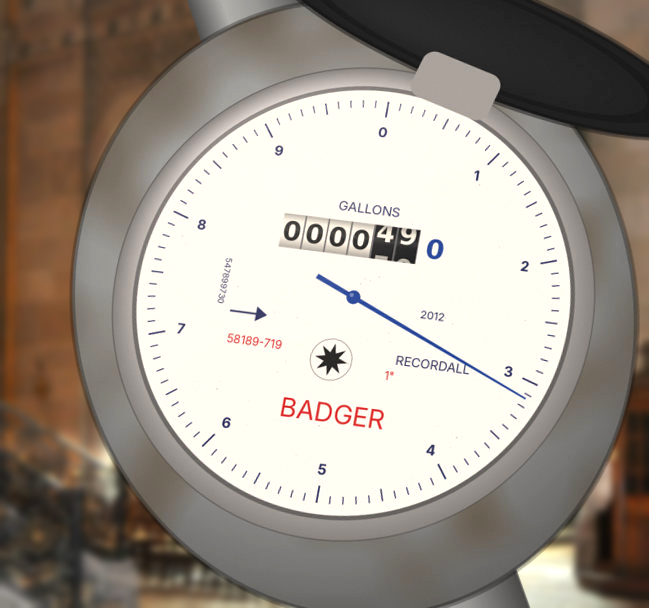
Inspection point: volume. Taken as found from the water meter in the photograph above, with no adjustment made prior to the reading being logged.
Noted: 493.1 gal
